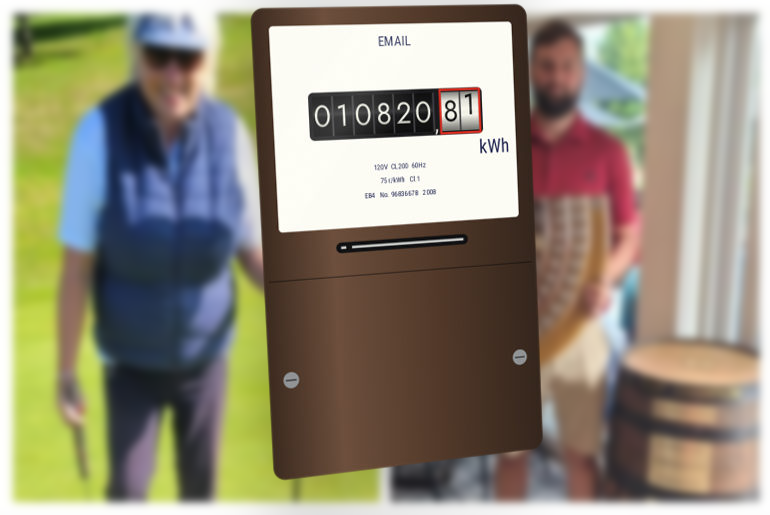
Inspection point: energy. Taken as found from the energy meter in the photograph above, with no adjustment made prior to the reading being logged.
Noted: 10820.81 kWh
